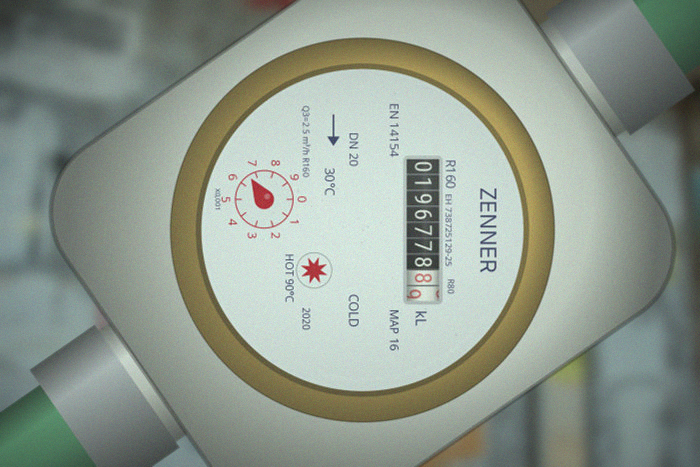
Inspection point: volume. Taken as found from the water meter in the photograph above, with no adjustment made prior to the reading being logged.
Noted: 196778.886 kL
